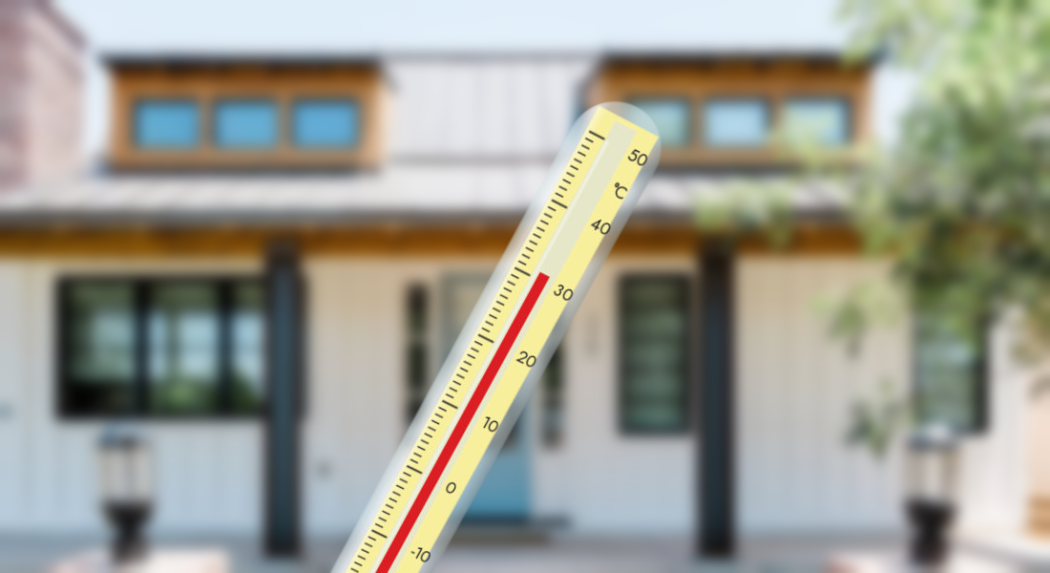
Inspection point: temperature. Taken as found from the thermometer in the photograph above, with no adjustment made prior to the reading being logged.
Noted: 31 °C
